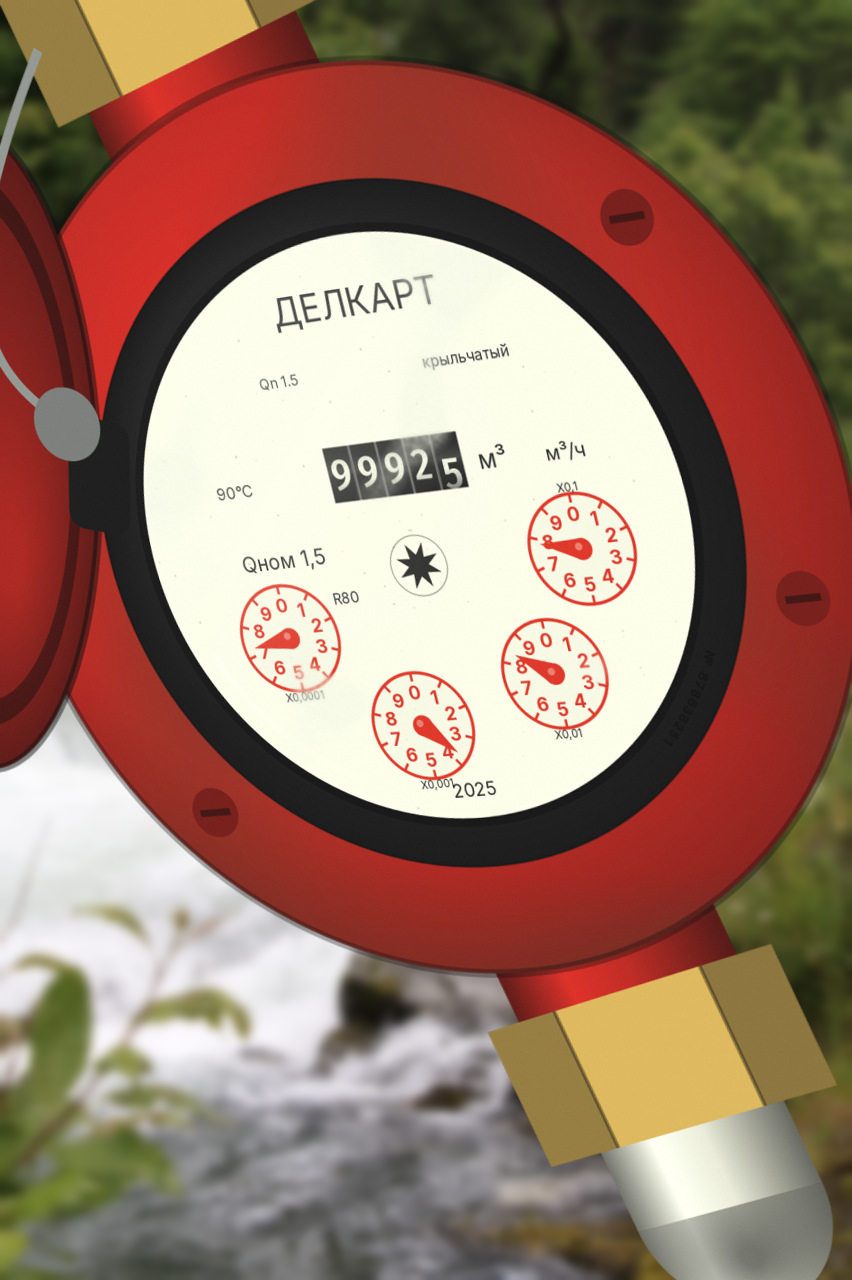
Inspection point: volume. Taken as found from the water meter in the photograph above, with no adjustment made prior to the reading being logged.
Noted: 99924.7837 m³
